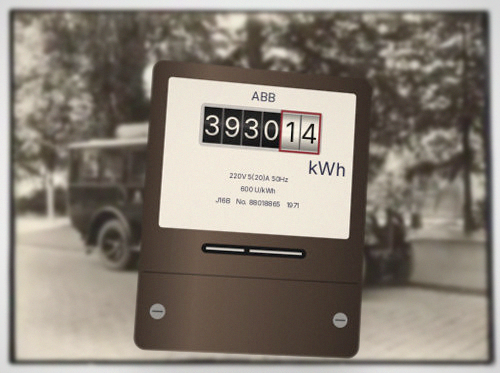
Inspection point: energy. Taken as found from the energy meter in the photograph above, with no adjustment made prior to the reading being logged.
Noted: 3930.14 kWh
